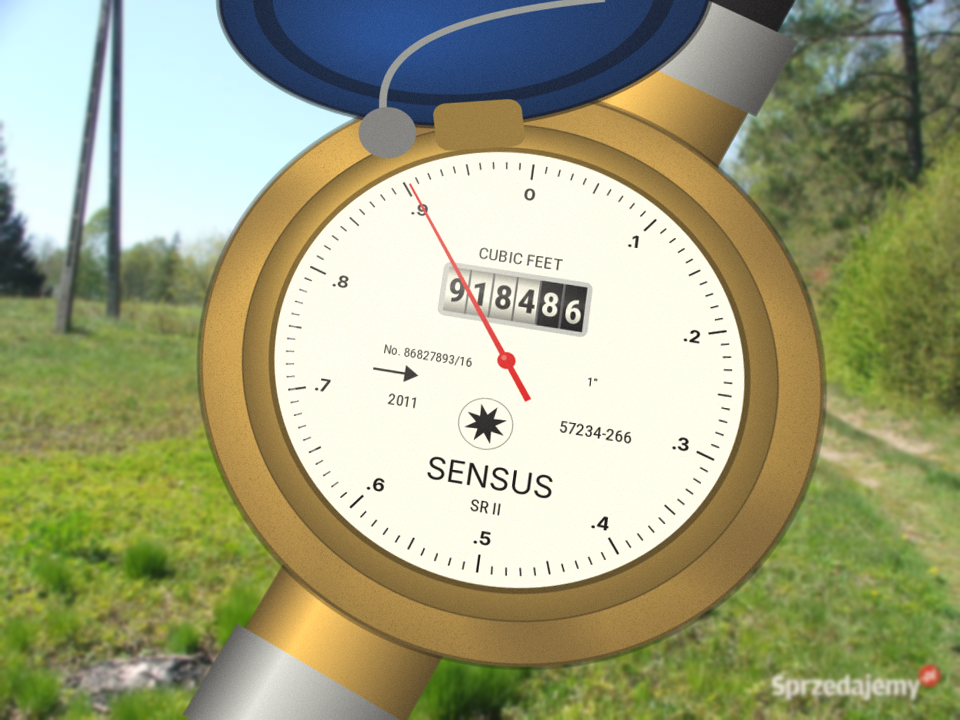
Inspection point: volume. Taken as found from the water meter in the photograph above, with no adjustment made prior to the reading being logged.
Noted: 918485.90 ft³
